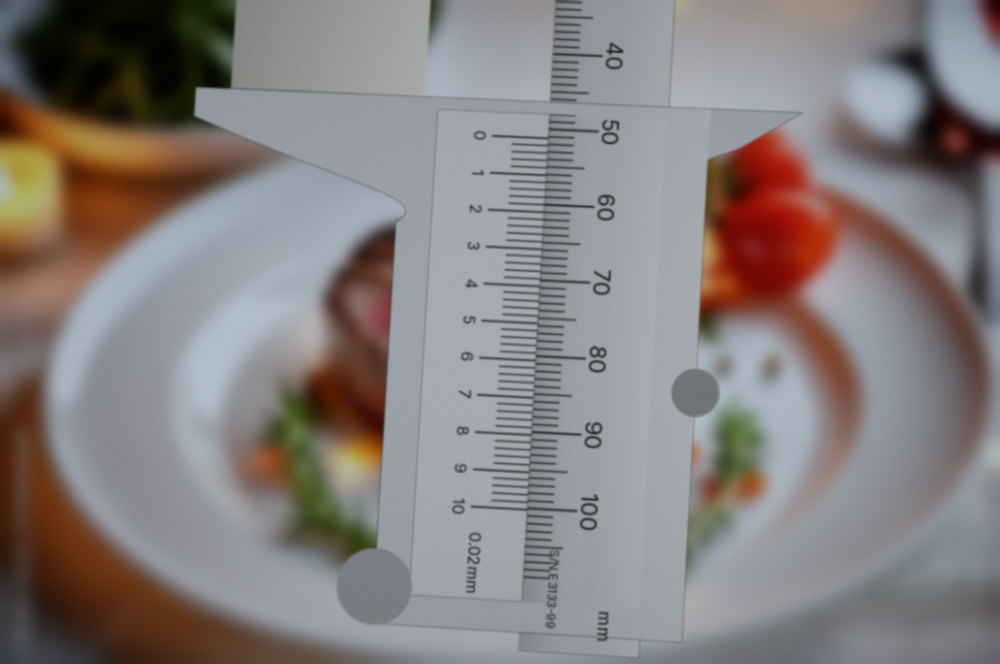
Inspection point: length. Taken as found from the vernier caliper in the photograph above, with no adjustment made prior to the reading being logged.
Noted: 51.2 mm
